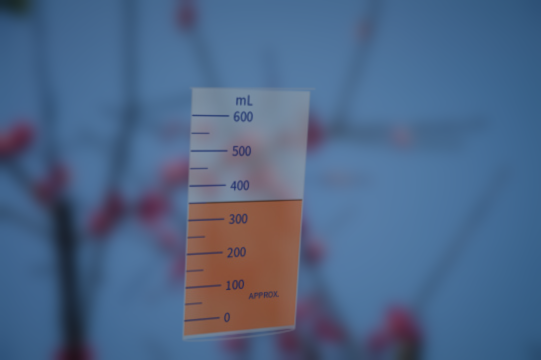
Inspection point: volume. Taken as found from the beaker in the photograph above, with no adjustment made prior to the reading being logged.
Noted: 350 mL
